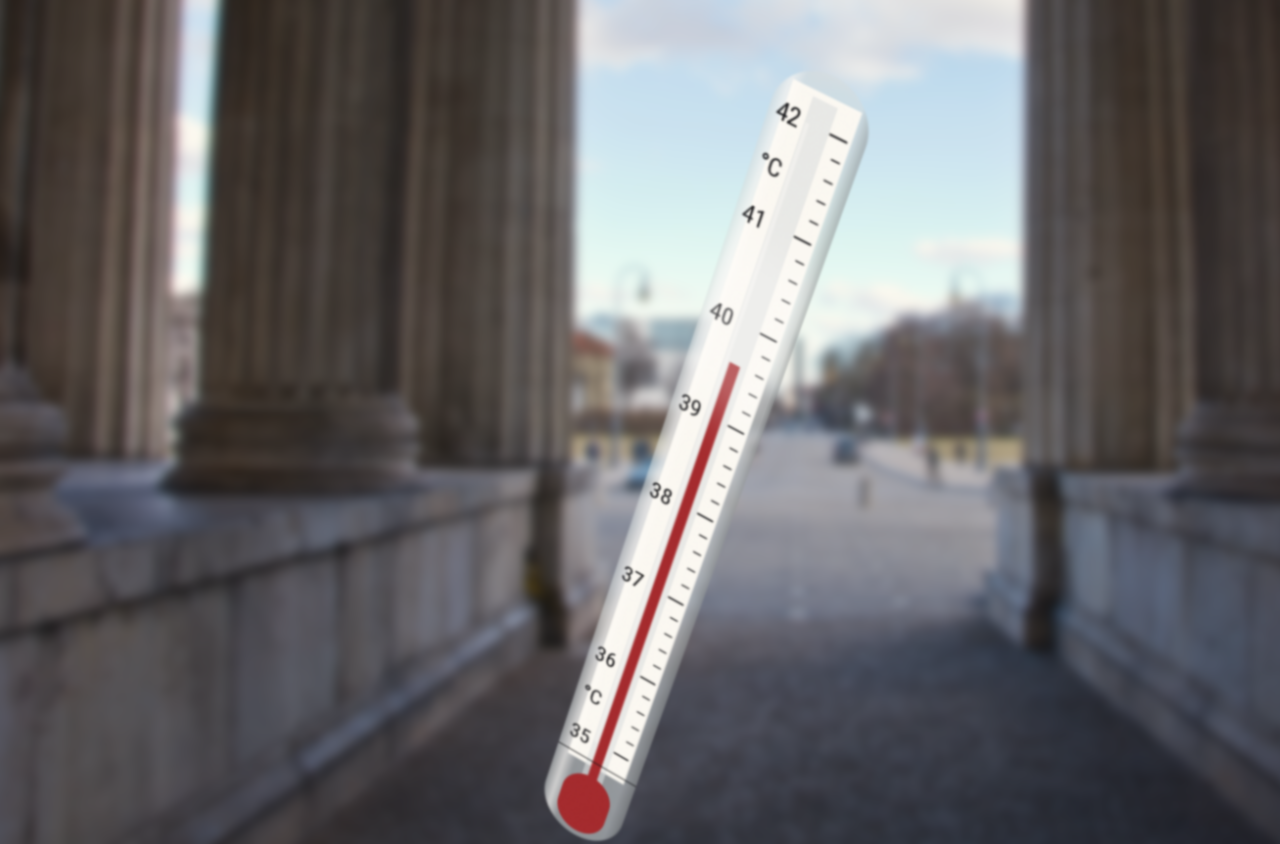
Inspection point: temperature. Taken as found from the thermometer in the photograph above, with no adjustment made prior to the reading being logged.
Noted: 39.6 °C
